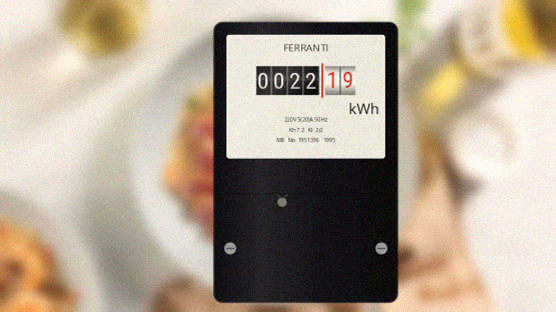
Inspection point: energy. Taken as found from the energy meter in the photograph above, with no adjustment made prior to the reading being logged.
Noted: 22.19 kWh
